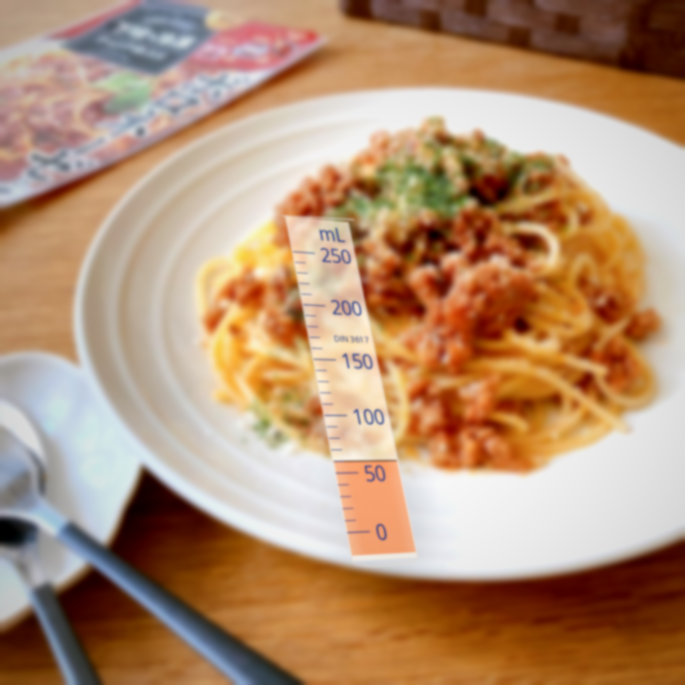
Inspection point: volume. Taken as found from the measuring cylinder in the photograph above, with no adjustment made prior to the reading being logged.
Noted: 60 mL
